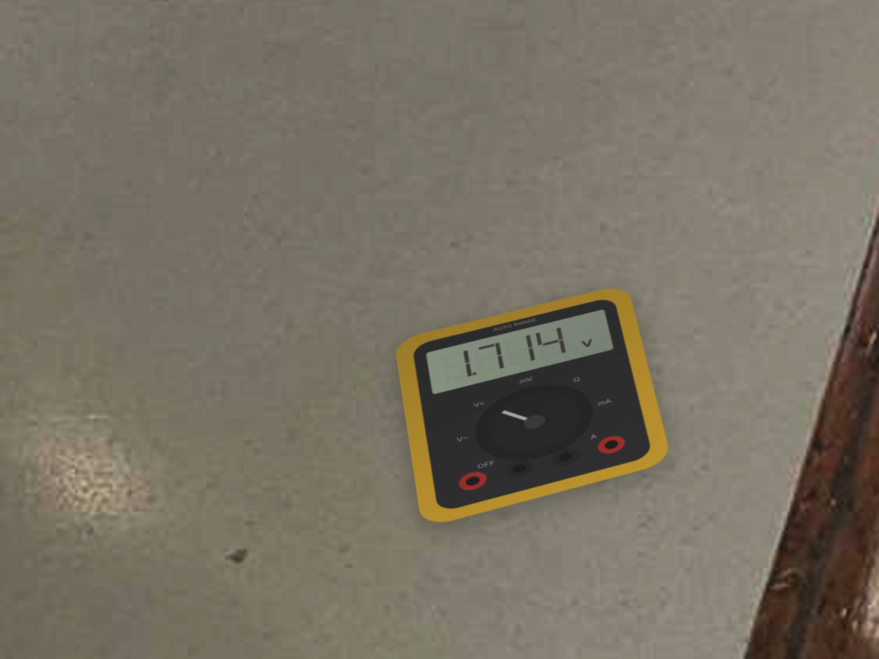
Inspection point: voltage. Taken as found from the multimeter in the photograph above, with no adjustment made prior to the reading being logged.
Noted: 1.714 V
